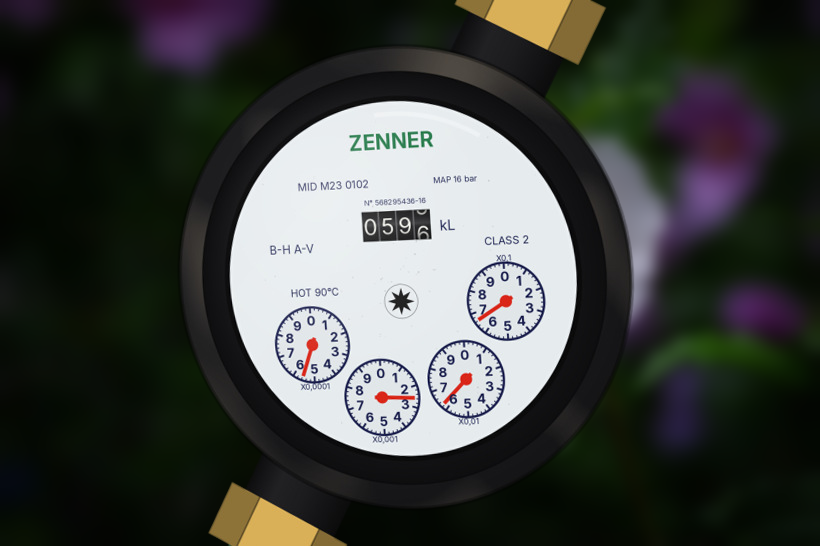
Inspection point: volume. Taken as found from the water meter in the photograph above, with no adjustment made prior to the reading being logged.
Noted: 595.6625 kL
